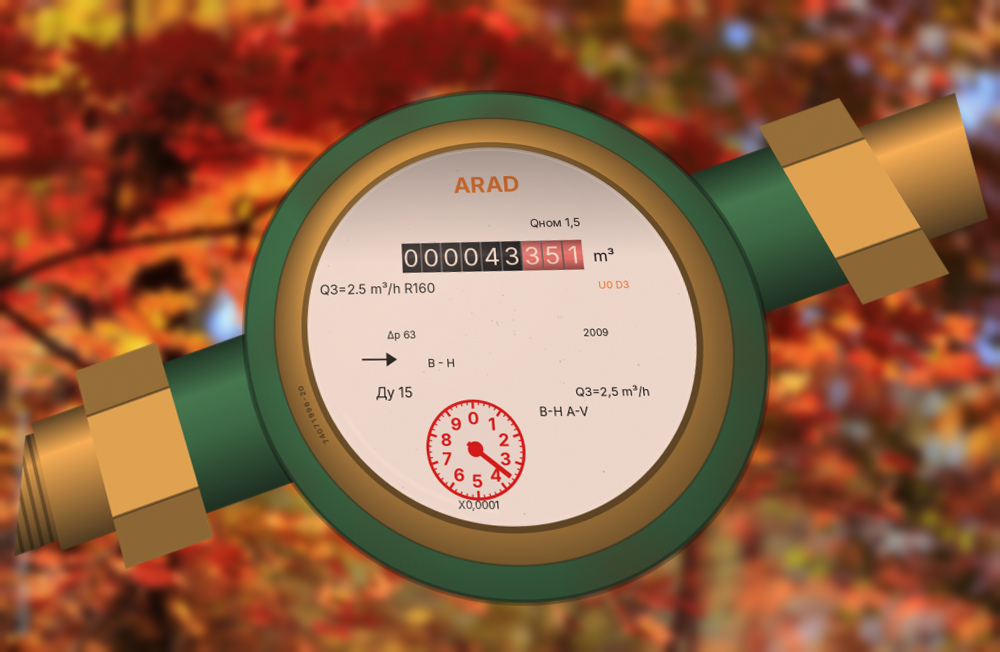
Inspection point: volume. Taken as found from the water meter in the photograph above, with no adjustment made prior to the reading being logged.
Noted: 43.3513 m³
